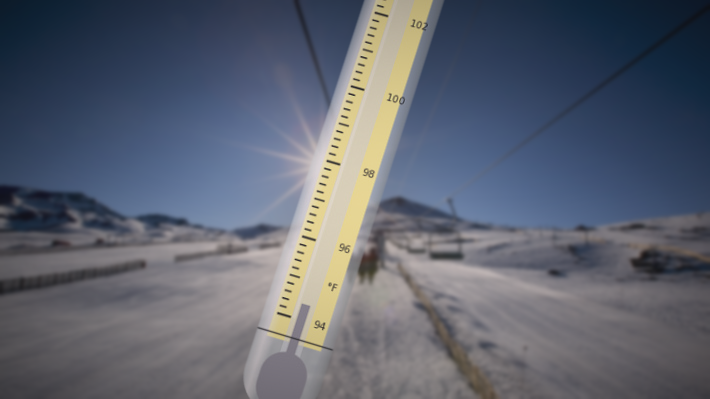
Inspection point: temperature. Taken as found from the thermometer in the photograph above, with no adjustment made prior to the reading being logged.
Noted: 94.4 °F
